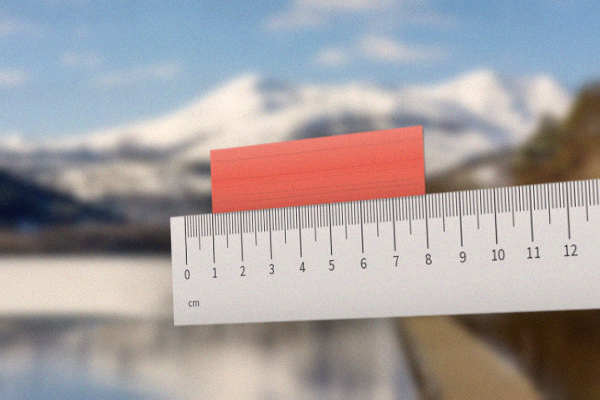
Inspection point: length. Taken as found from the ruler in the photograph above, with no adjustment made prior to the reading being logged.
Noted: 7 cm
